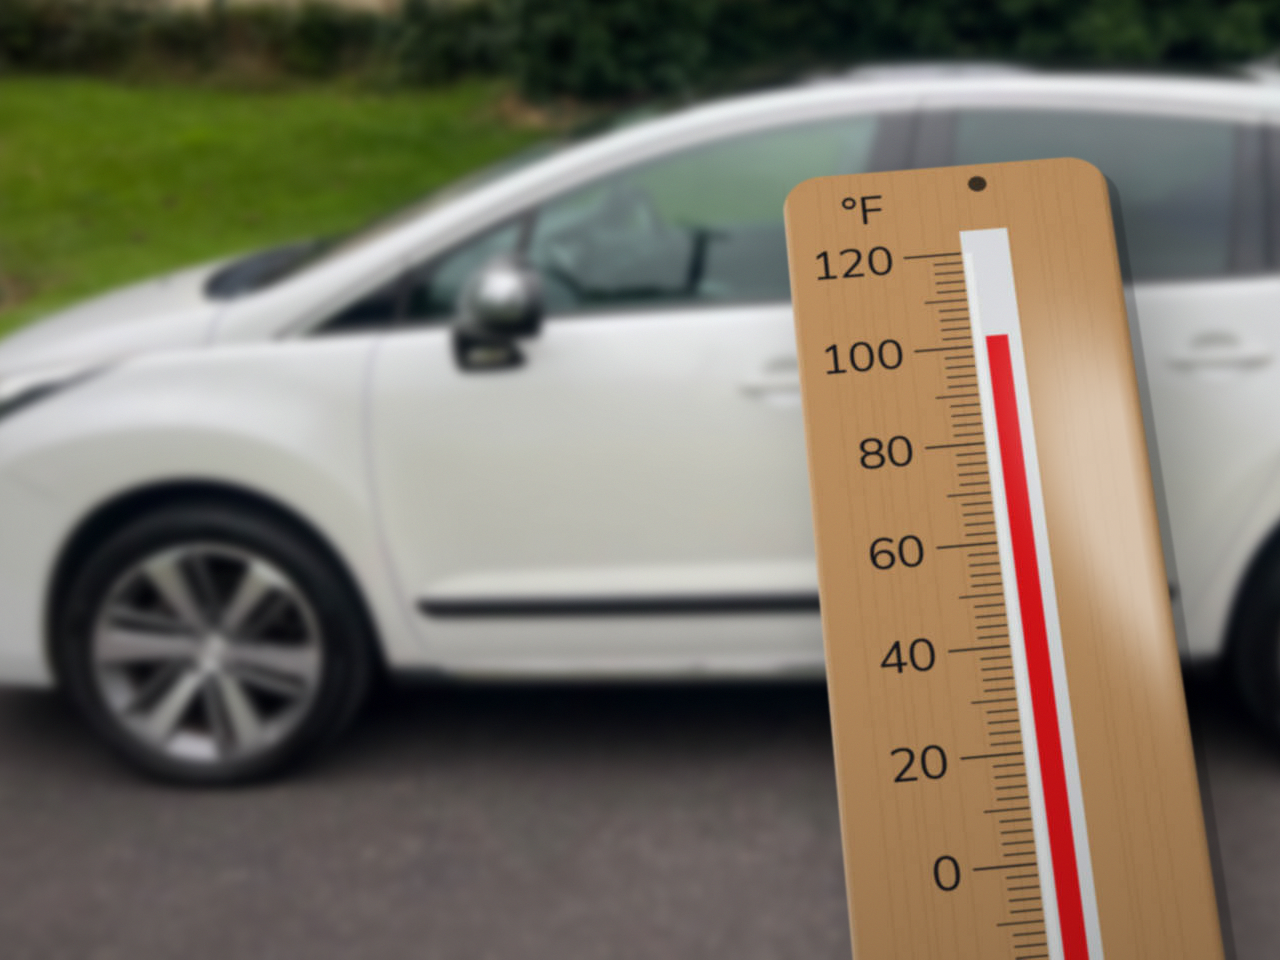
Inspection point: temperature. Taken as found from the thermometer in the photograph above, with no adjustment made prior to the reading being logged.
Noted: 102 °F
